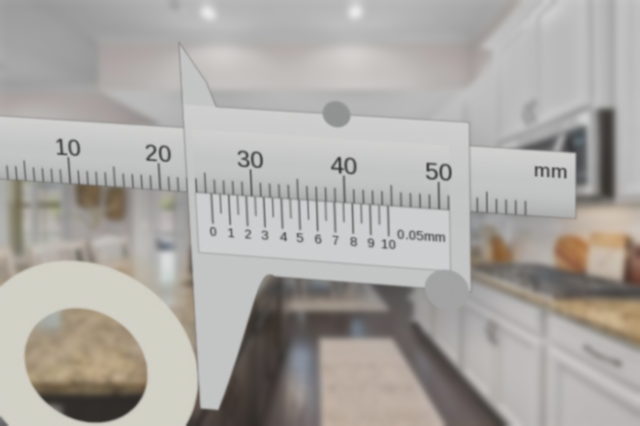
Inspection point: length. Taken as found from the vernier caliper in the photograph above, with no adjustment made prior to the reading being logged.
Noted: 25.6 mm
